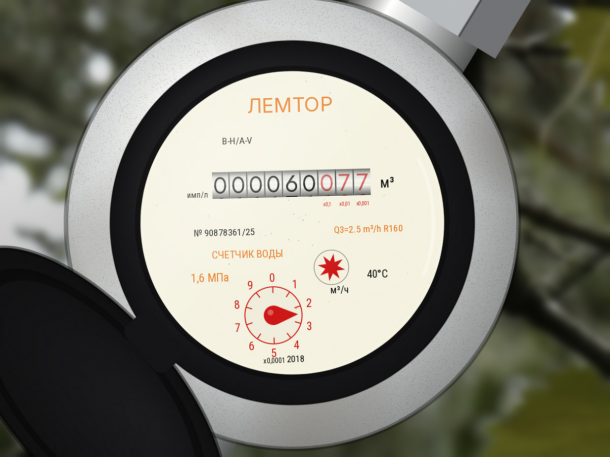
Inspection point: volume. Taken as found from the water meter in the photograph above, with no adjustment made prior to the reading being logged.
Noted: 60.0772 m³
